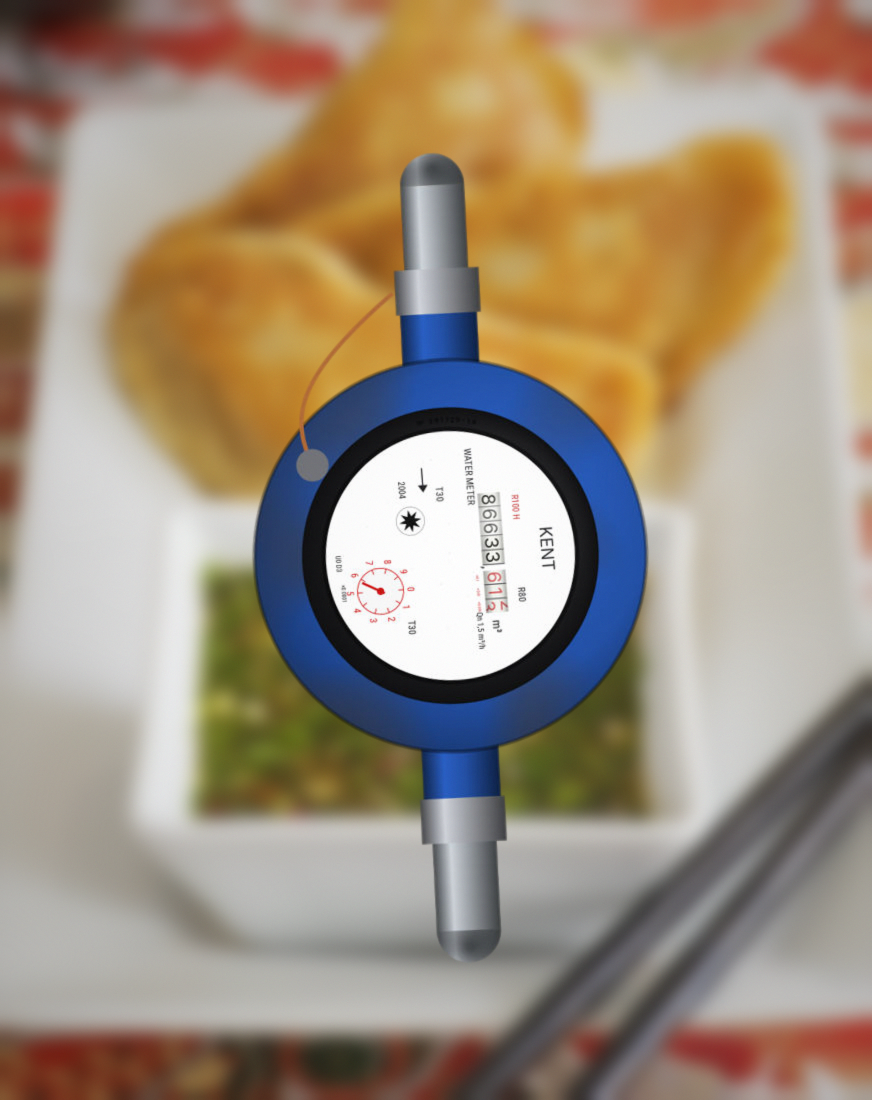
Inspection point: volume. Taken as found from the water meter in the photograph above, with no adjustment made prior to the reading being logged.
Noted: 86633.6125 m³
